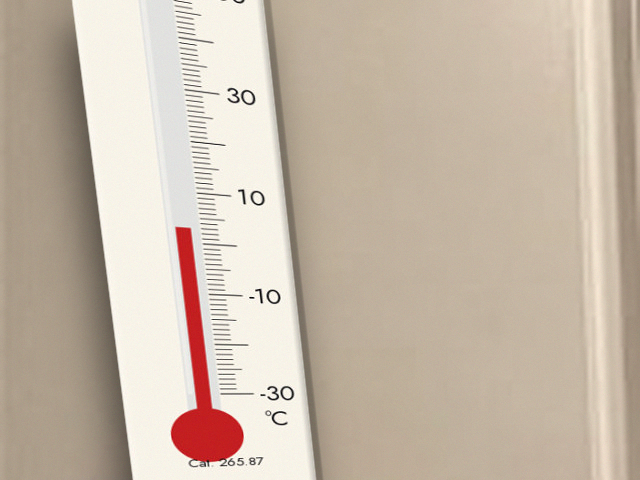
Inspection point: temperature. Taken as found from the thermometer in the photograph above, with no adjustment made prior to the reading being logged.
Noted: 3 °C
